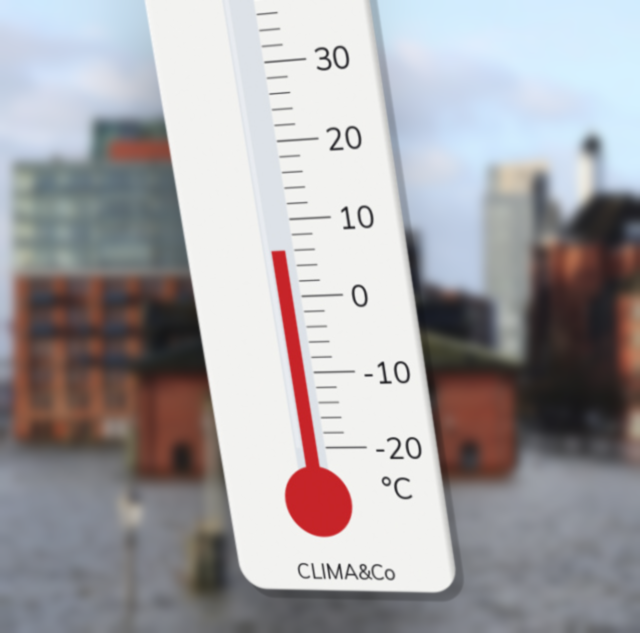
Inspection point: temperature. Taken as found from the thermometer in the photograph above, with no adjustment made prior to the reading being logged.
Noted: 6 °C
